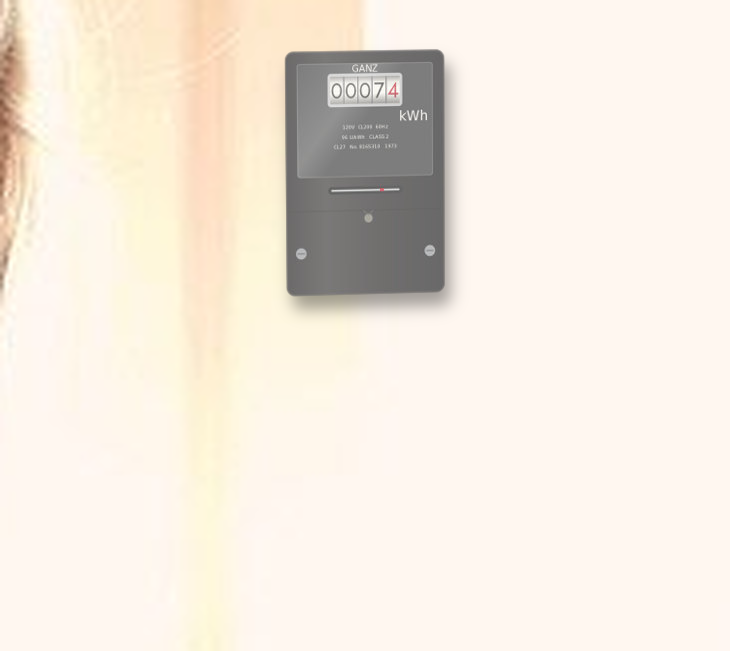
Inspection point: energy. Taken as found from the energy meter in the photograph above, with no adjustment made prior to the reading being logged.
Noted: 7.4 kWh
